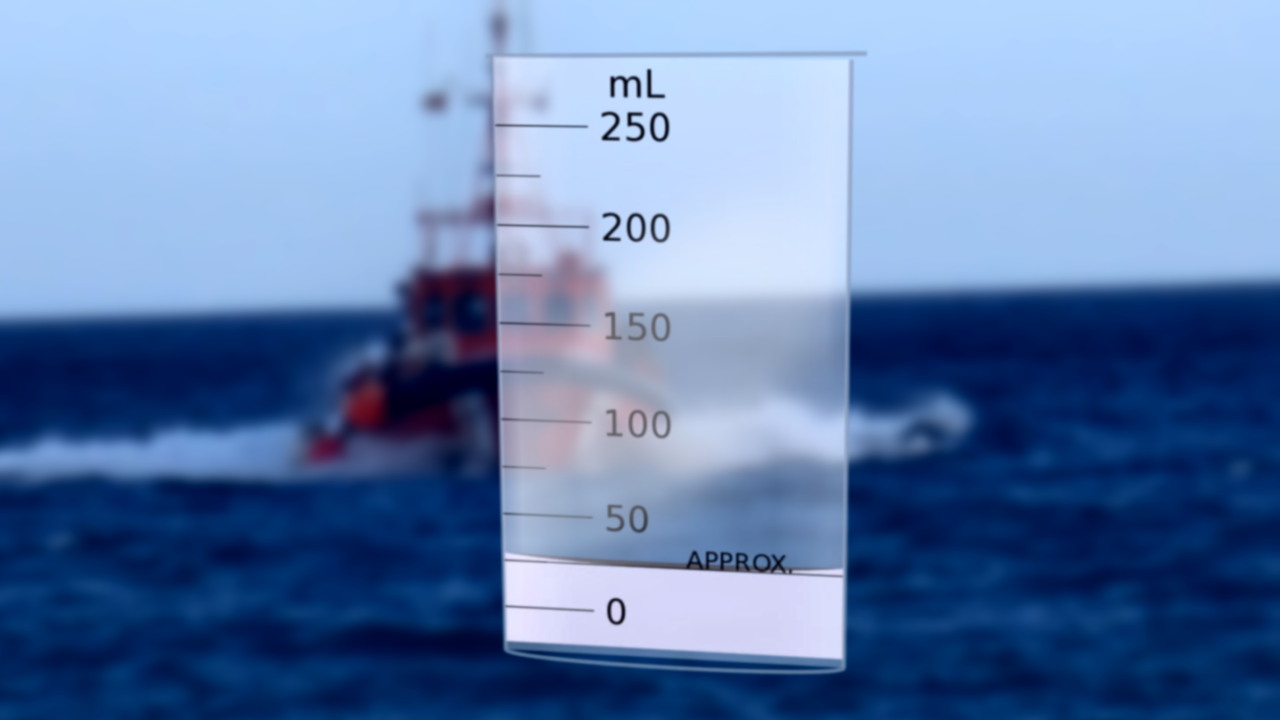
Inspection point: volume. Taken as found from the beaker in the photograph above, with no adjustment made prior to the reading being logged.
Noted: 25 mL
